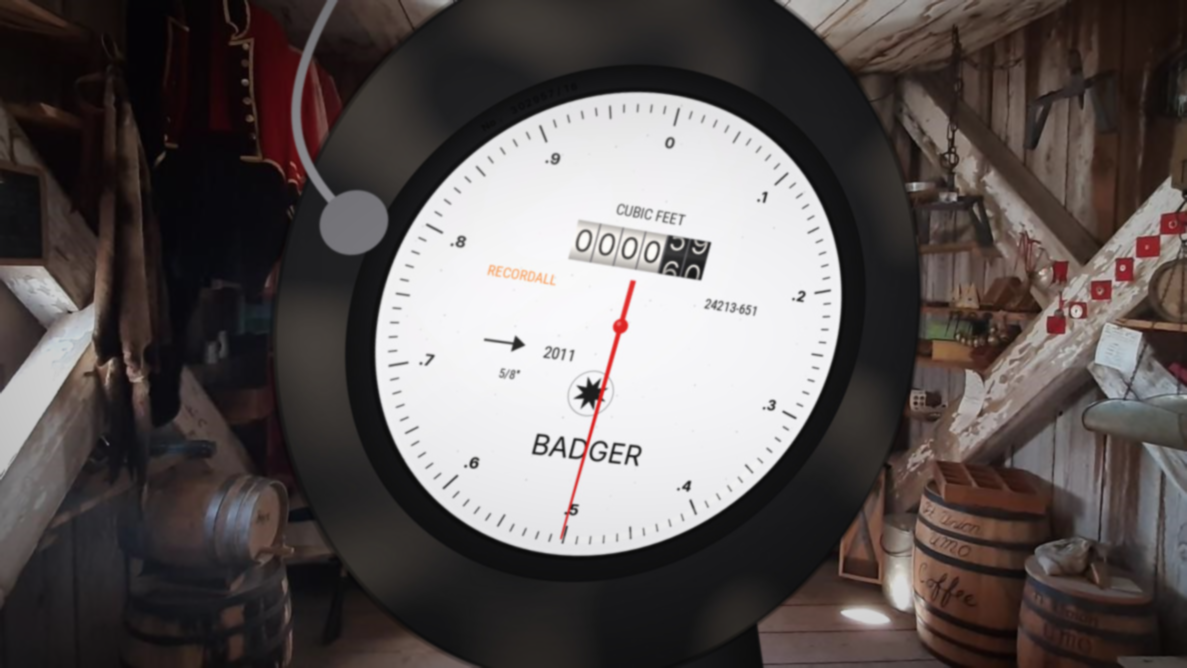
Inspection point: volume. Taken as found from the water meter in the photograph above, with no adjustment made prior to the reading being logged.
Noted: 59.50 ft³
